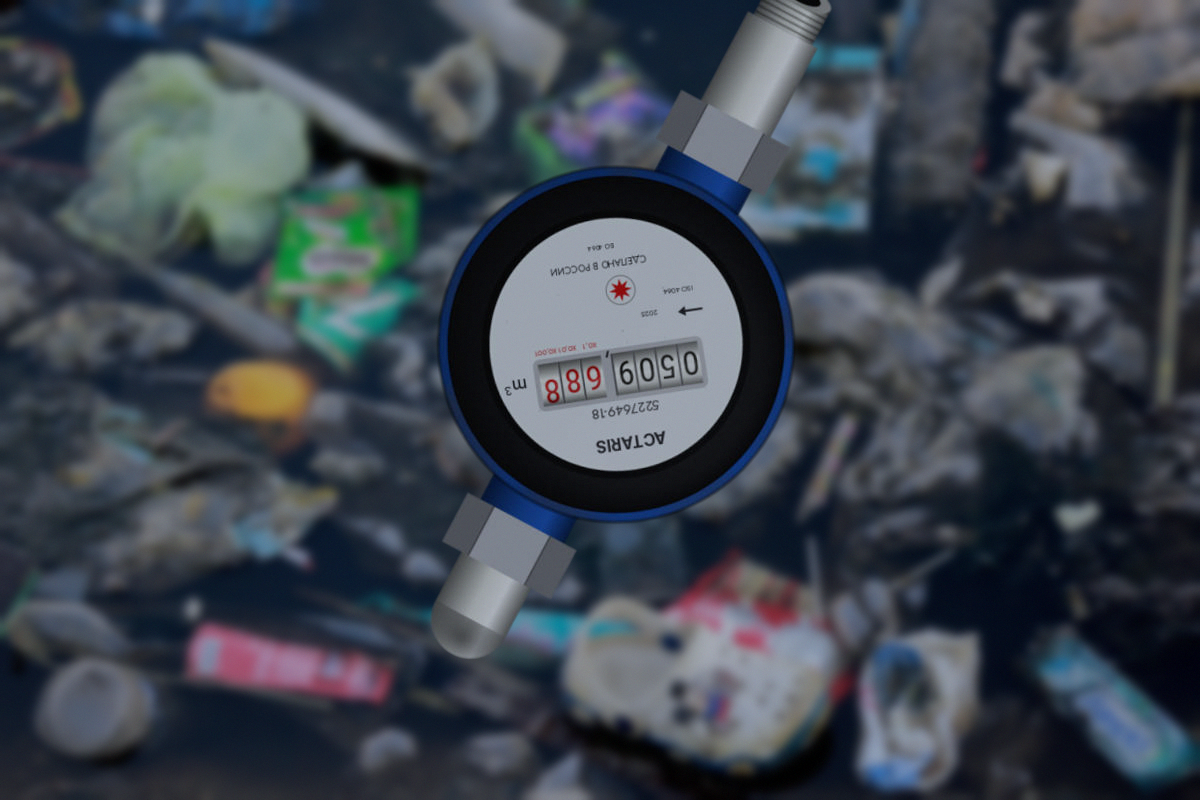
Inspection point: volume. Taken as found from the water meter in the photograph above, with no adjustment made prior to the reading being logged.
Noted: 509.688 m³
